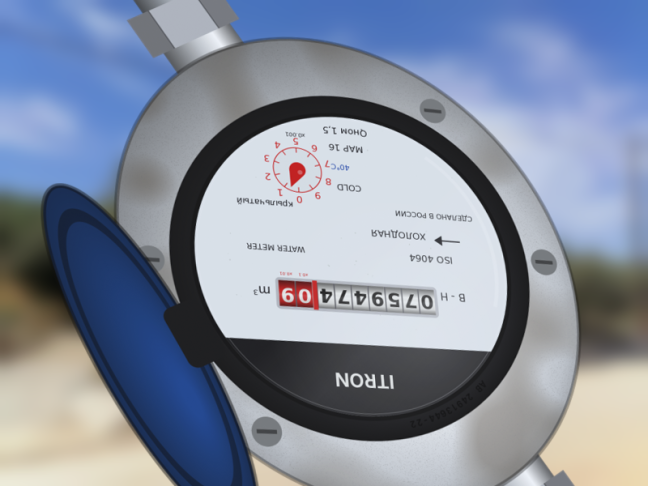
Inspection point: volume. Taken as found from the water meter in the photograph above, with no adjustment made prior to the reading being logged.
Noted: 759474.090 m³
